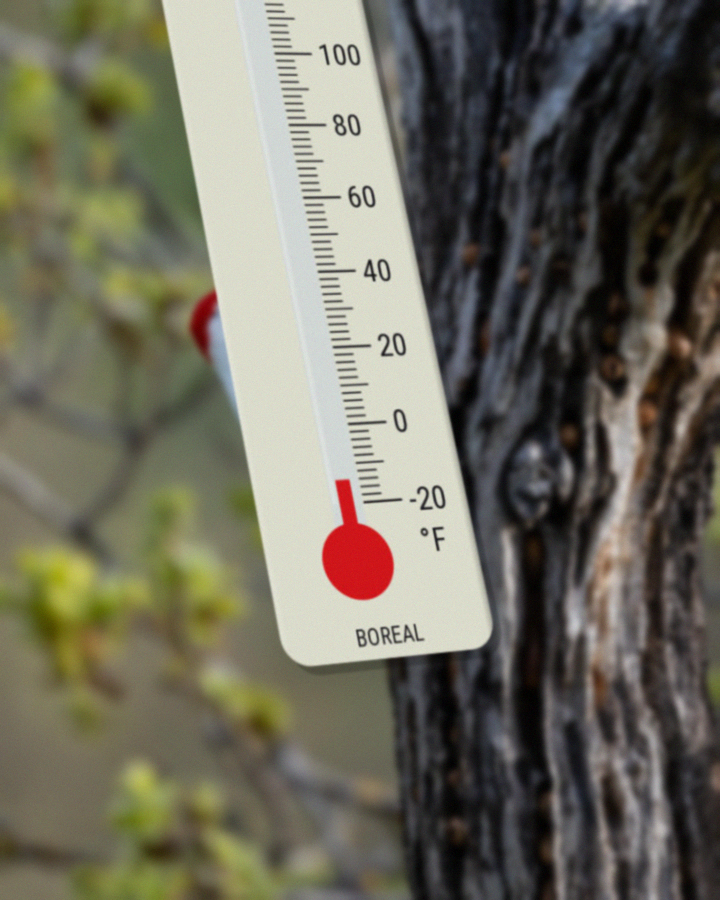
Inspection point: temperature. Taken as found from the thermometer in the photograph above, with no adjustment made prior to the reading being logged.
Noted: -14 °F
